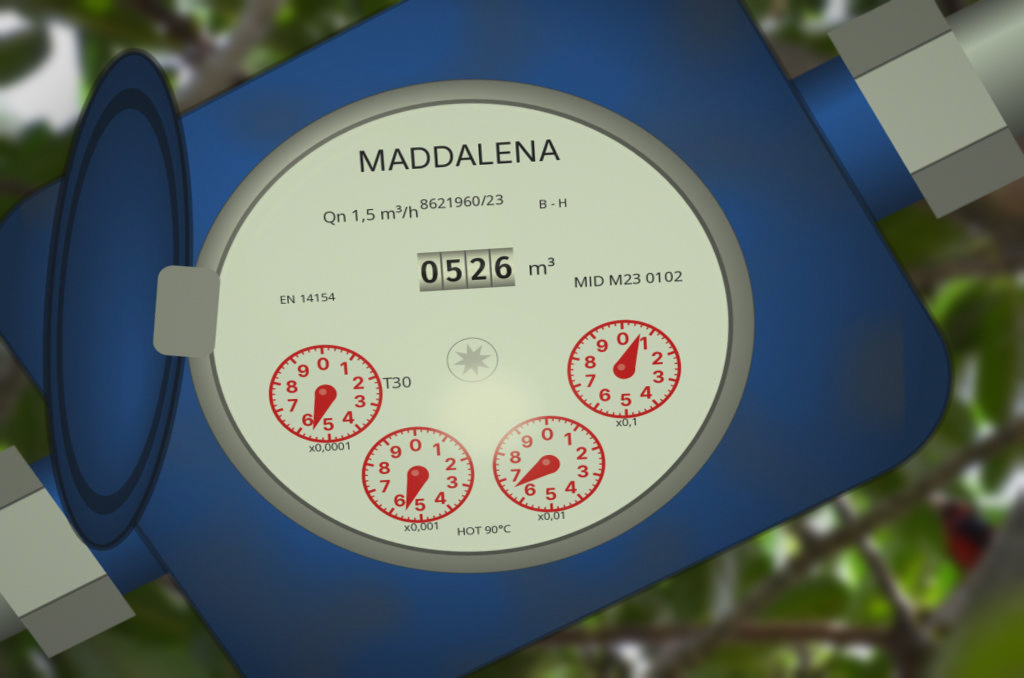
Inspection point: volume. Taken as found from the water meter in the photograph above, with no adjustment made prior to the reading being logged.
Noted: 526.0655 m³
